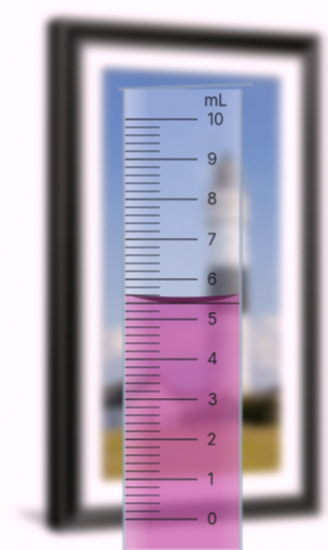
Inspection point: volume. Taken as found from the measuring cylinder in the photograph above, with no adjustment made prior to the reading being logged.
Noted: 5.4 mL
